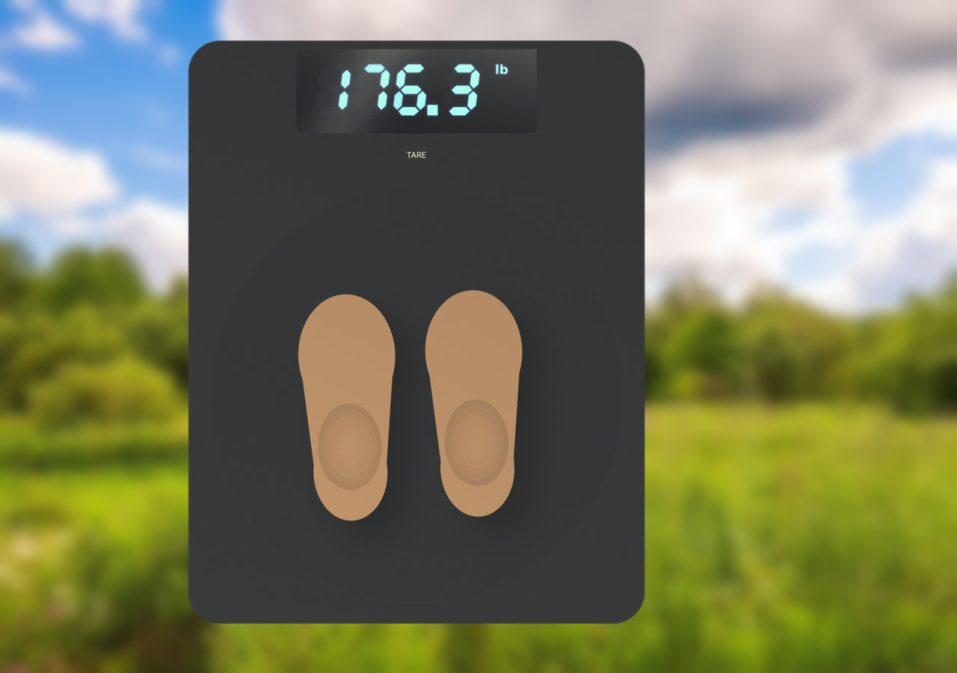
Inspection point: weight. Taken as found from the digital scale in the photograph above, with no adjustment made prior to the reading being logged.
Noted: 176.3 lb
